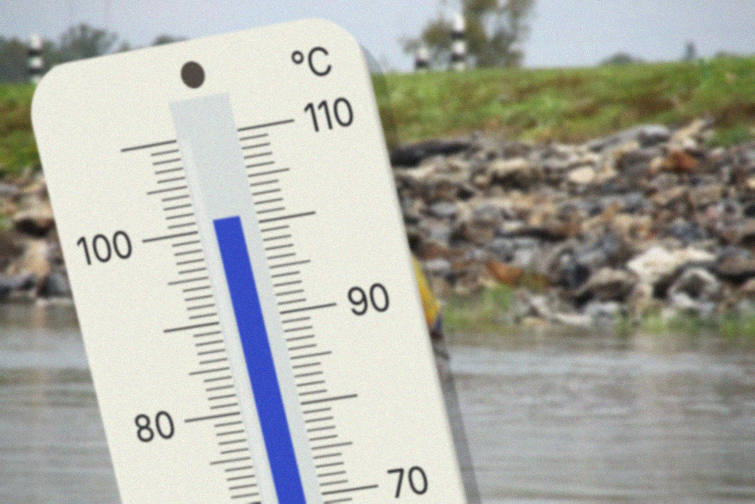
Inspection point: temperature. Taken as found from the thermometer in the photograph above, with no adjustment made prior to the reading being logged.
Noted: 101 °C
